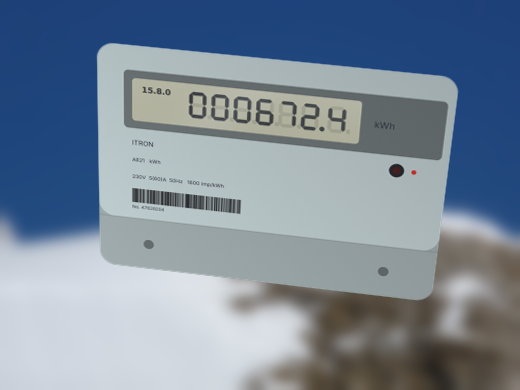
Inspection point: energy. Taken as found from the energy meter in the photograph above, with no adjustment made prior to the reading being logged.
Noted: 672.4 kWh
